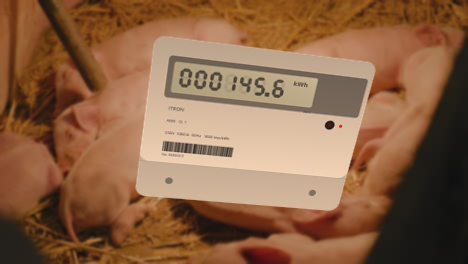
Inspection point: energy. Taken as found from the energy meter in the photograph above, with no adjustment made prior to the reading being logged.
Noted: 145.6 kWh
